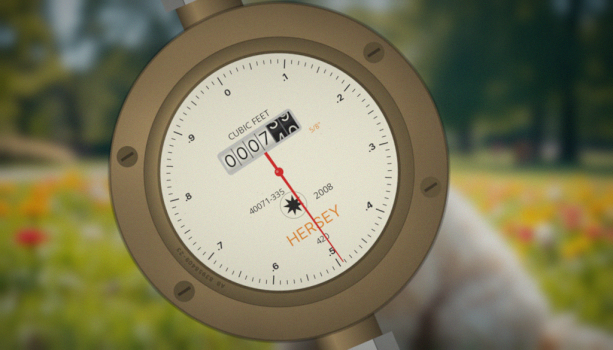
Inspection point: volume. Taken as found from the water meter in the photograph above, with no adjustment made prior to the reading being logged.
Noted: 739.49 ft³
